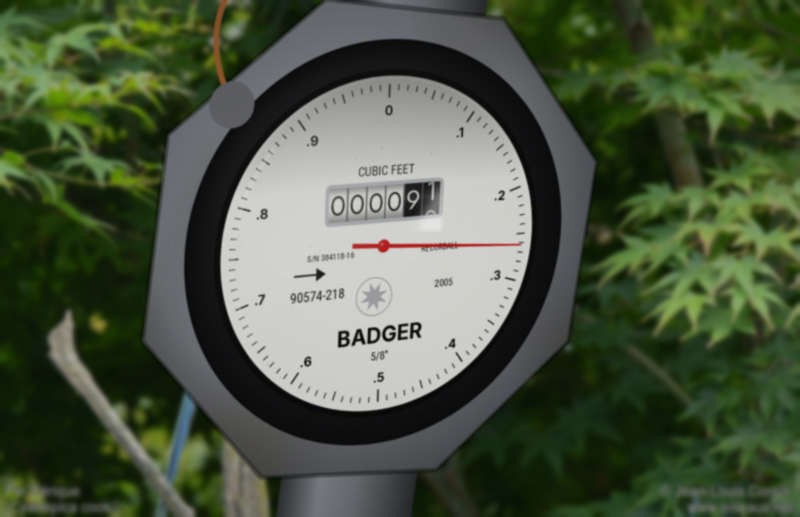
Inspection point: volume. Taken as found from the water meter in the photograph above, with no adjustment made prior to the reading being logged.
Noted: 91.26 ft³
